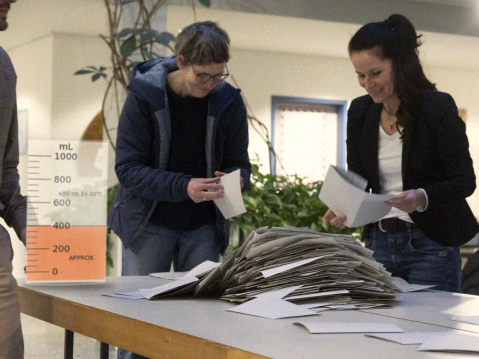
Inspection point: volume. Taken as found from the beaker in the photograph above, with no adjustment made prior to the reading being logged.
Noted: 400 mL
